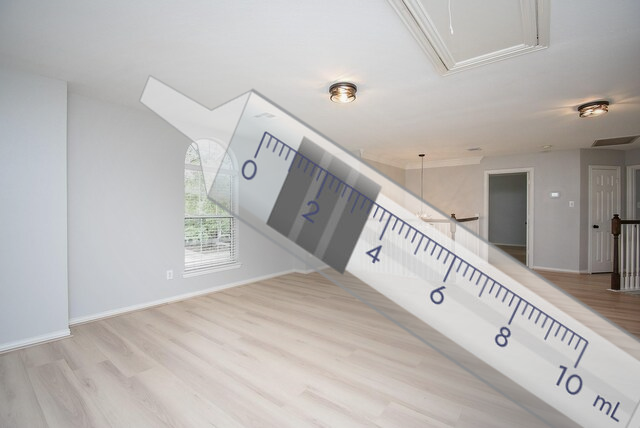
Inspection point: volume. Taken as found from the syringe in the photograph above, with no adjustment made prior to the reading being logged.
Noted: 1 mL
